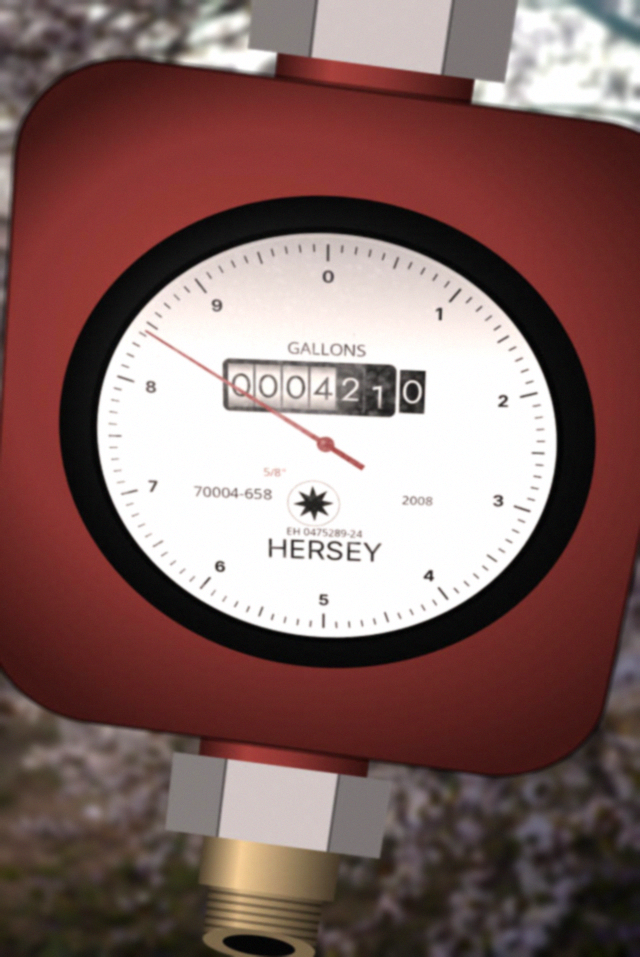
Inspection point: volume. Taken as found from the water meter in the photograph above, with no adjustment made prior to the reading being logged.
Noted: 4208.4 gal
